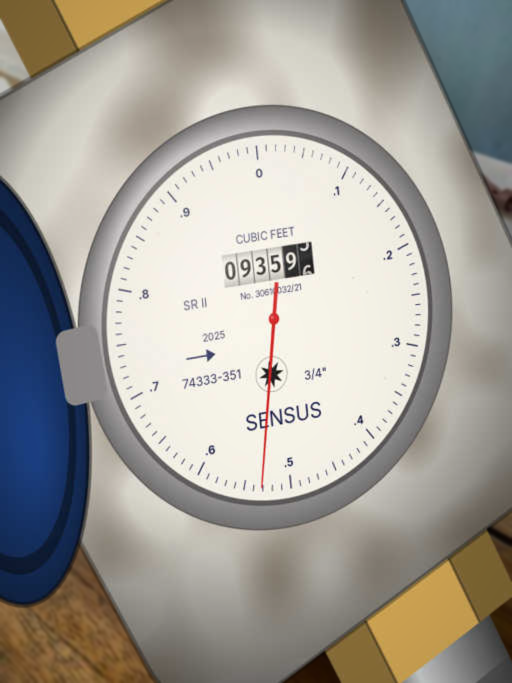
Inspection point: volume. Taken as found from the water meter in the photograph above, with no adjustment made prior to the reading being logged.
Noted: 93595.53 ft³
